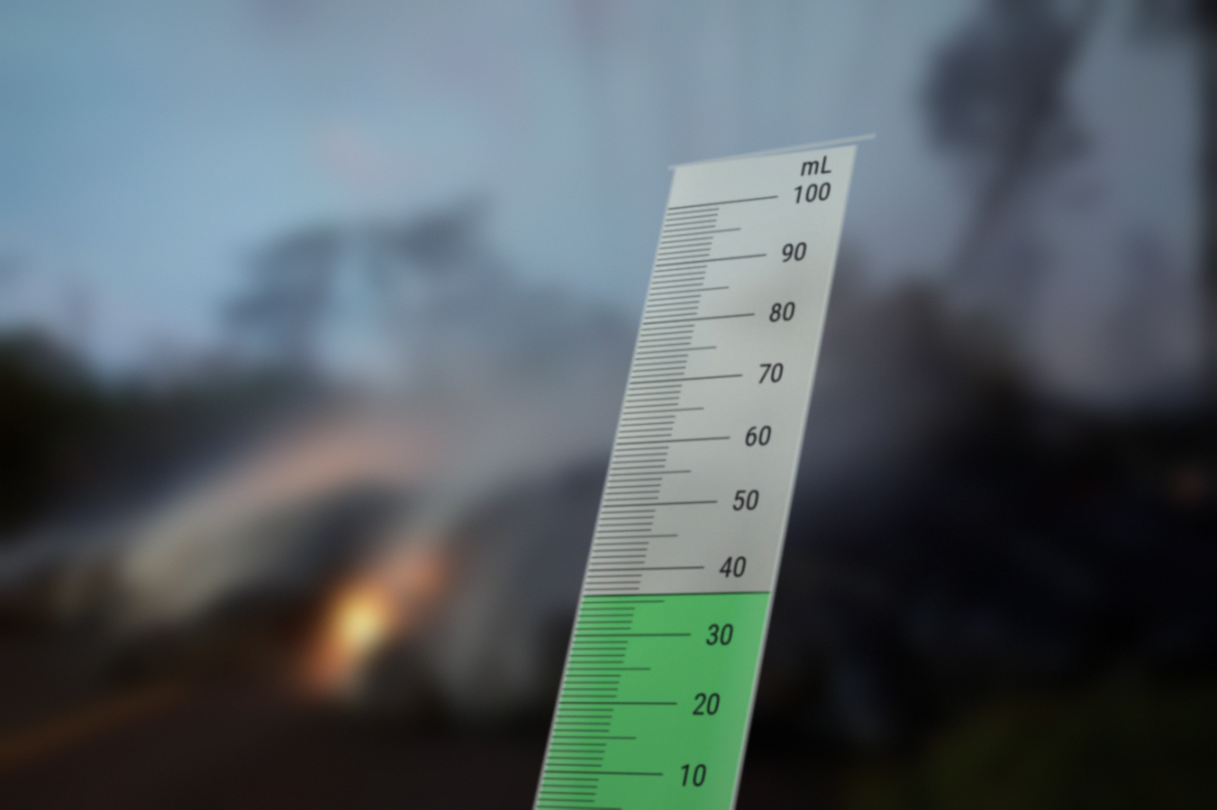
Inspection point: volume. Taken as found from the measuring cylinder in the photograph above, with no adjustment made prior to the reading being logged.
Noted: 36 mL
